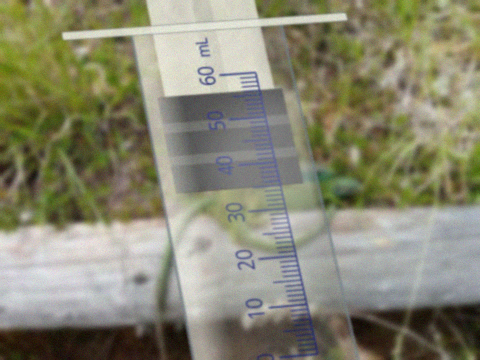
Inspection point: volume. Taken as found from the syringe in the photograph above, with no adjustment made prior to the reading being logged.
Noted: 35 mL
